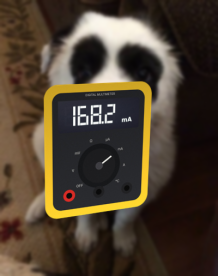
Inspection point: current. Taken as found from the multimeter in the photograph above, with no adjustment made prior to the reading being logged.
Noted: 168.2 mA
